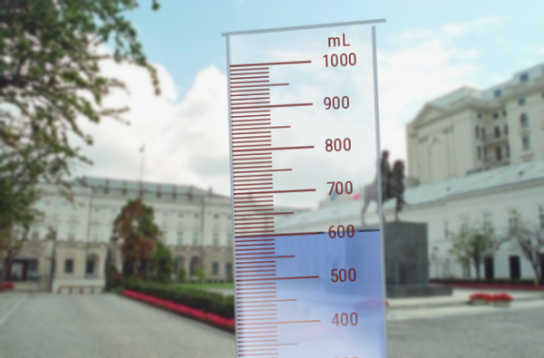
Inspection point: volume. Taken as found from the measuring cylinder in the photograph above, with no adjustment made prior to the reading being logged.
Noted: 600 mL
